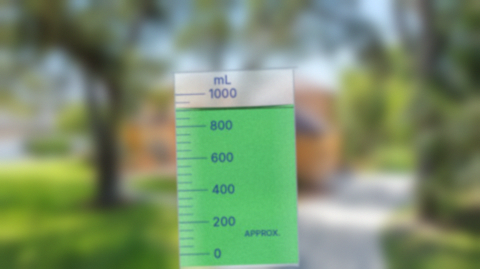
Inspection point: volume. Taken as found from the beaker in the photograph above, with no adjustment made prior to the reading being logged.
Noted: 900 mL
